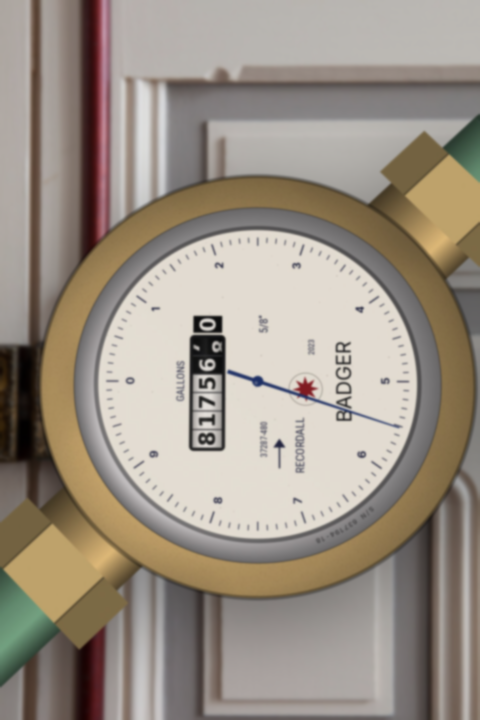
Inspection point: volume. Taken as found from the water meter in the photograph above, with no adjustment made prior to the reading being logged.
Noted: 8175675.5 gal
